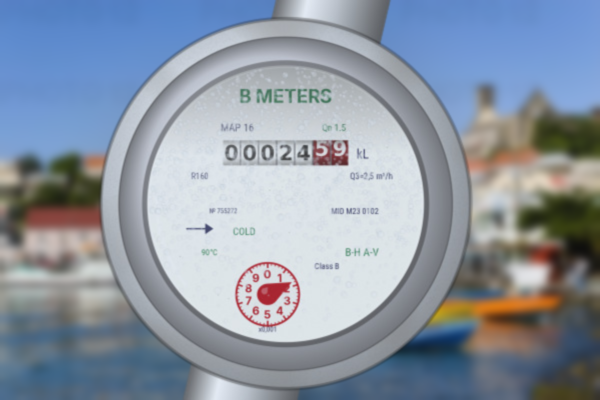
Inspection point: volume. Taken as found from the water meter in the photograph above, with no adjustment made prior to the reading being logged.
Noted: 24.591 kL
